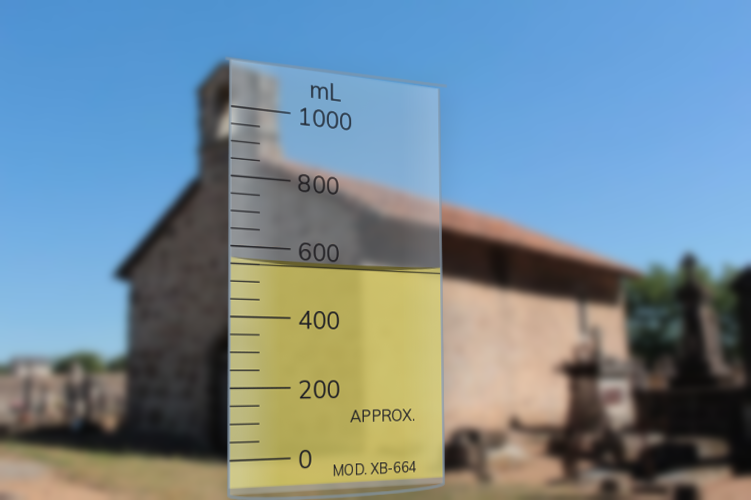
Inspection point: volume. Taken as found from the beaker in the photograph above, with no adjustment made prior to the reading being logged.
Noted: 550 mL
